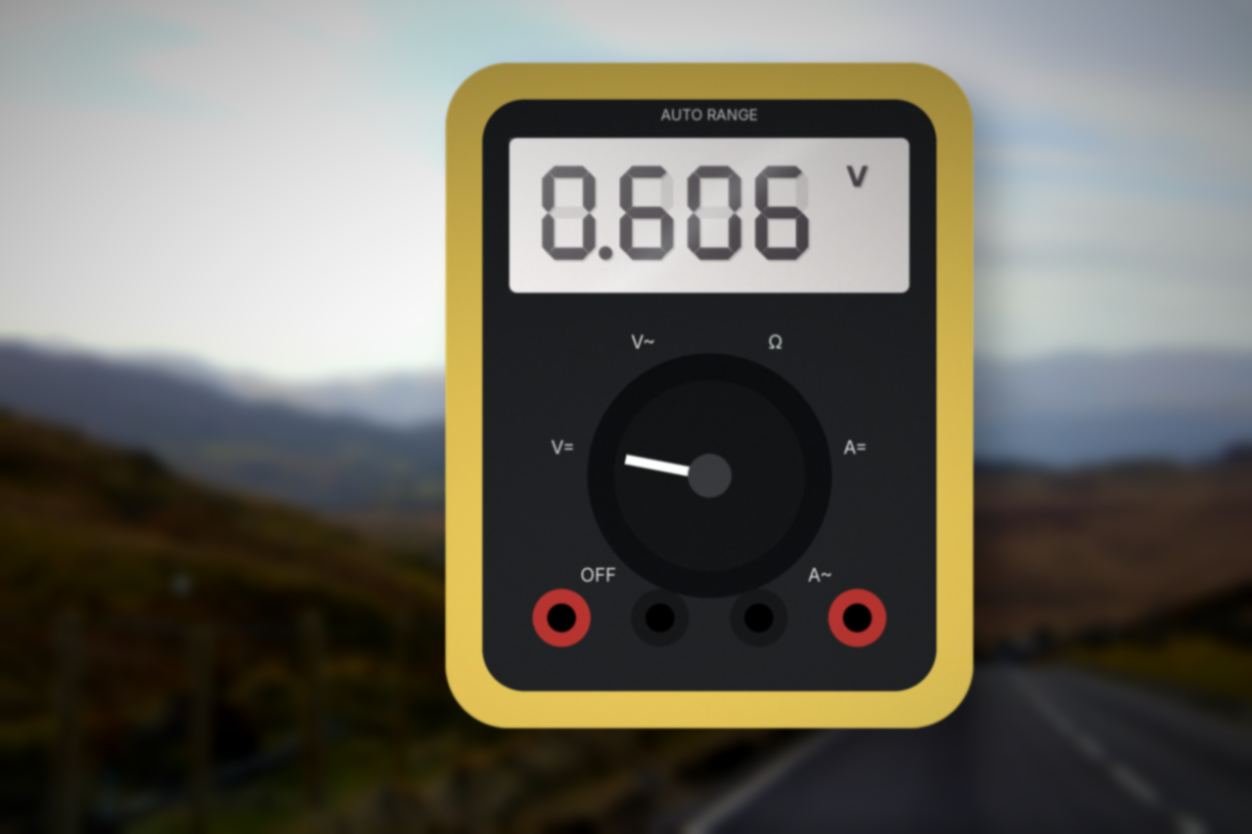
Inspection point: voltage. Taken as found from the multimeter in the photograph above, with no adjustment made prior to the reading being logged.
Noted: 0.606 V
